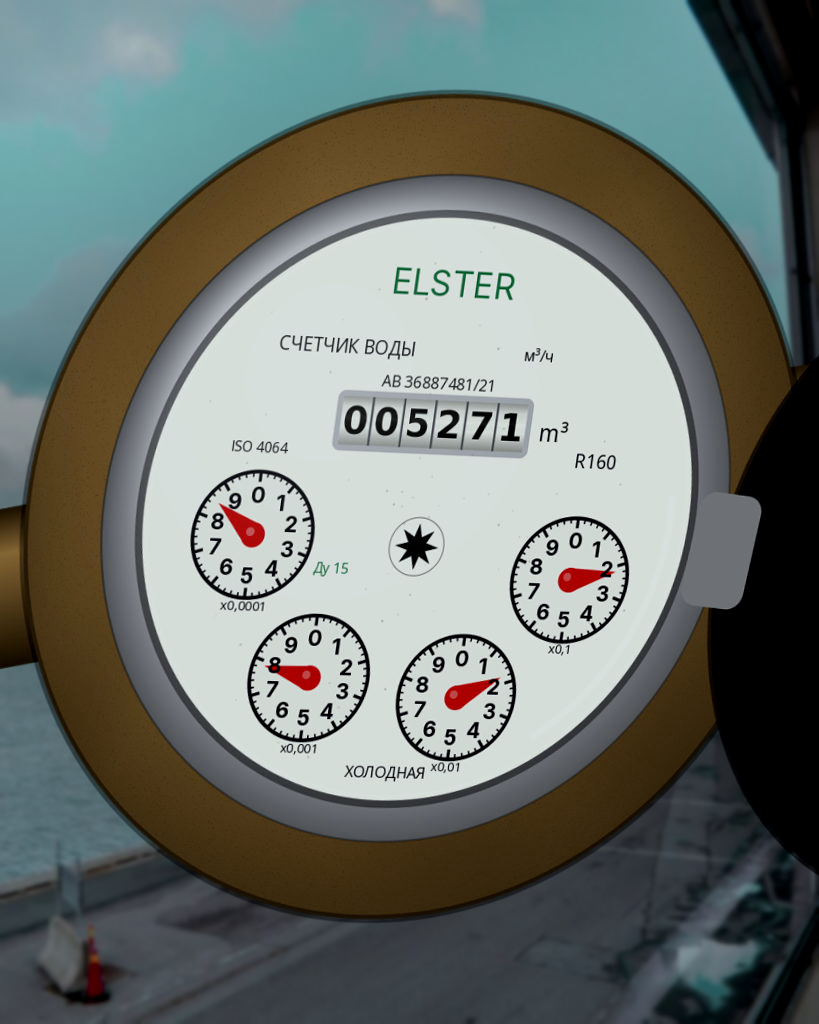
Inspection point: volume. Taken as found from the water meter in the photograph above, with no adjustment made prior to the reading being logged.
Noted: 5271.2178 m³
